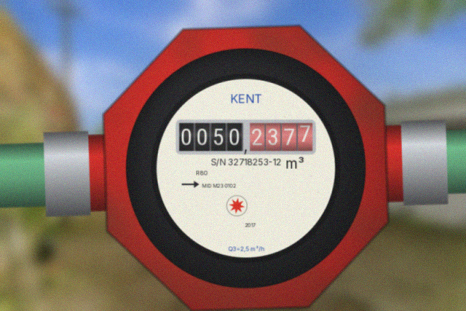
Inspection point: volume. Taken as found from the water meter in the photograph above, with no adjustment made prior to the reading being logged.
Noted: 50.2377 m³
